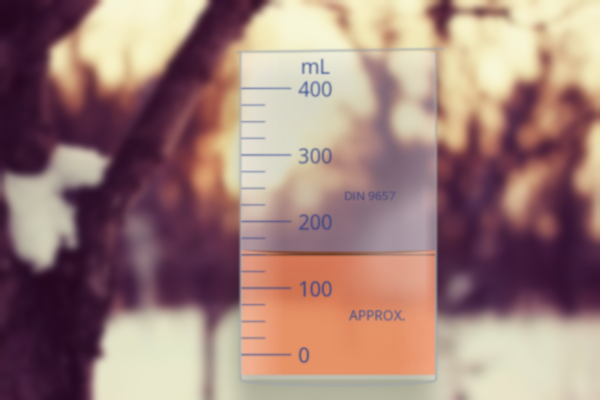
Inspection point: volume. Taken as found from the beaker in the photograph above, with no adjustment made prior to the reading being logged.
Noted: 150 mL
